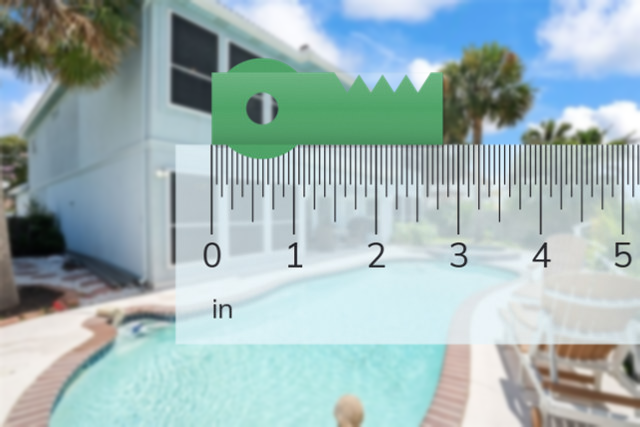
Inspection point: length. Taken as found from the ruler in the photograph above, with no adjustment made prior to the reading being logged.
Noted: 2.8125 in
